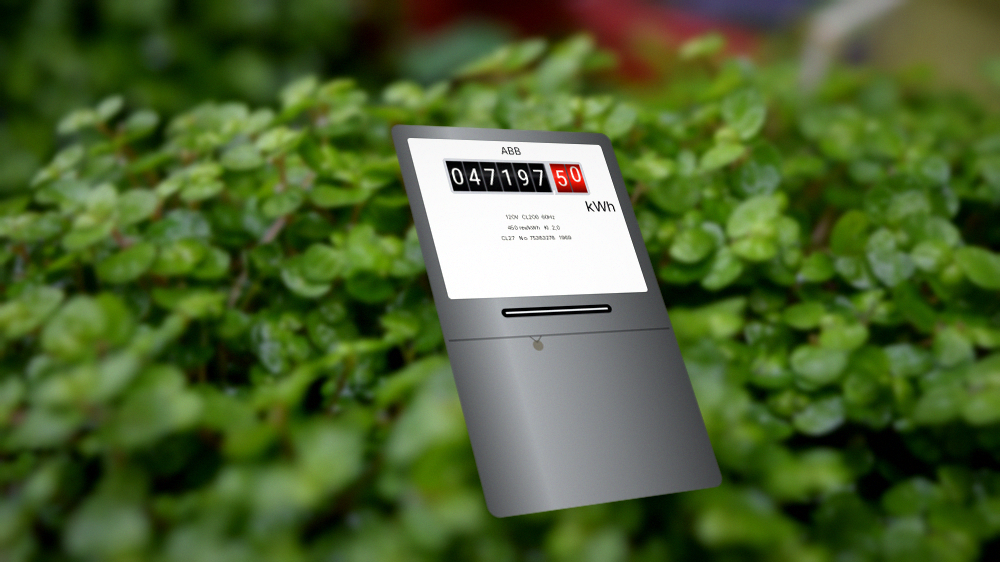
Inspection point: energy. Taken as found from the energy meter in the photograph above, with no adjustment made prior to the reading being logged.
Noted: 47197.50 kWh
